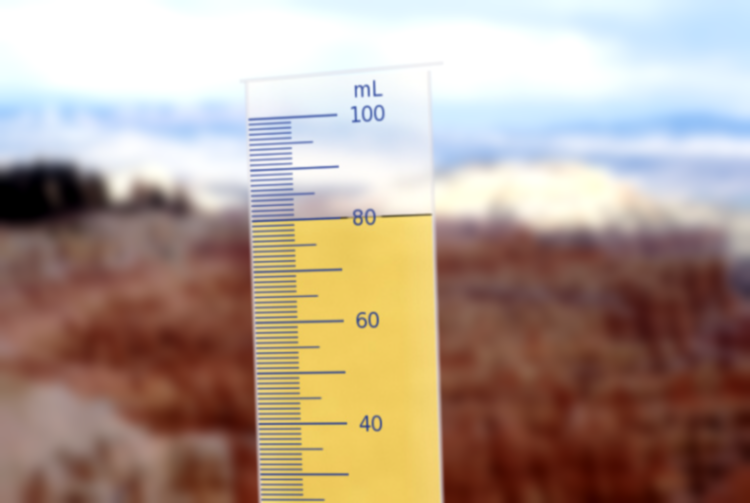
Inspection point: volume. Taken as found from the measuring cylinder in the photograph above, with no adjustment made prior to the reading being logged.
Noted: 80 mL
